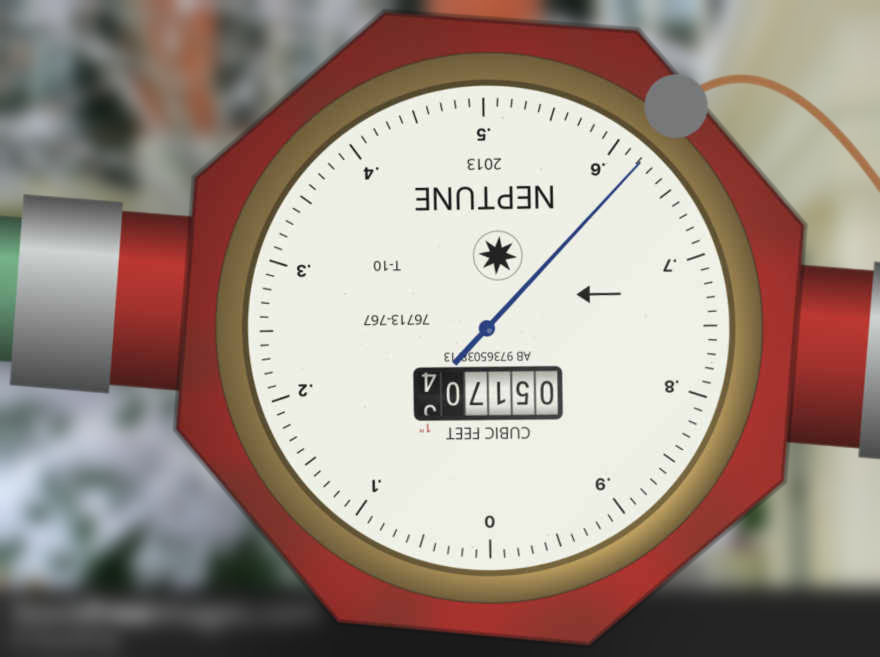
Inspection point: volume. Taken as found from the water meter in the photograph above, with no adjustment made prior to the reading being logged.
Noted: 51703.62 ft³
